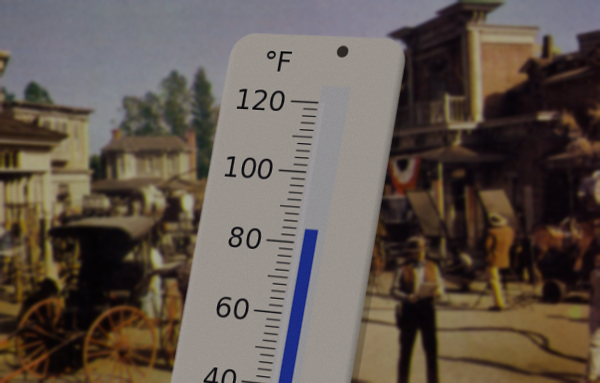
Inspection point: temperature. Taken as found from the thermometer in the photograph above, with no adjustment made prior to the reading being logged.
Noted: 84 °F
